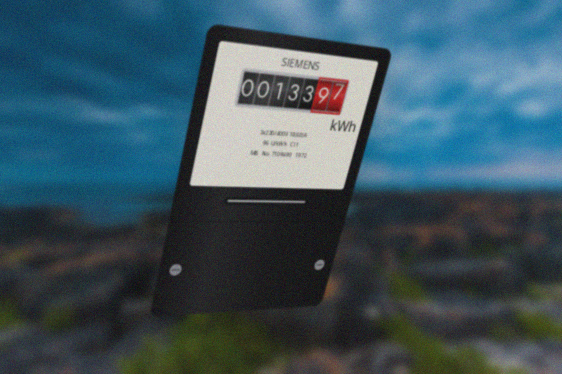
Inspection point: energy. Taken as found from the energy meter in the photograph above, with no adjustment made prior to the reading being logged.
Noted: 133.97 kWh
